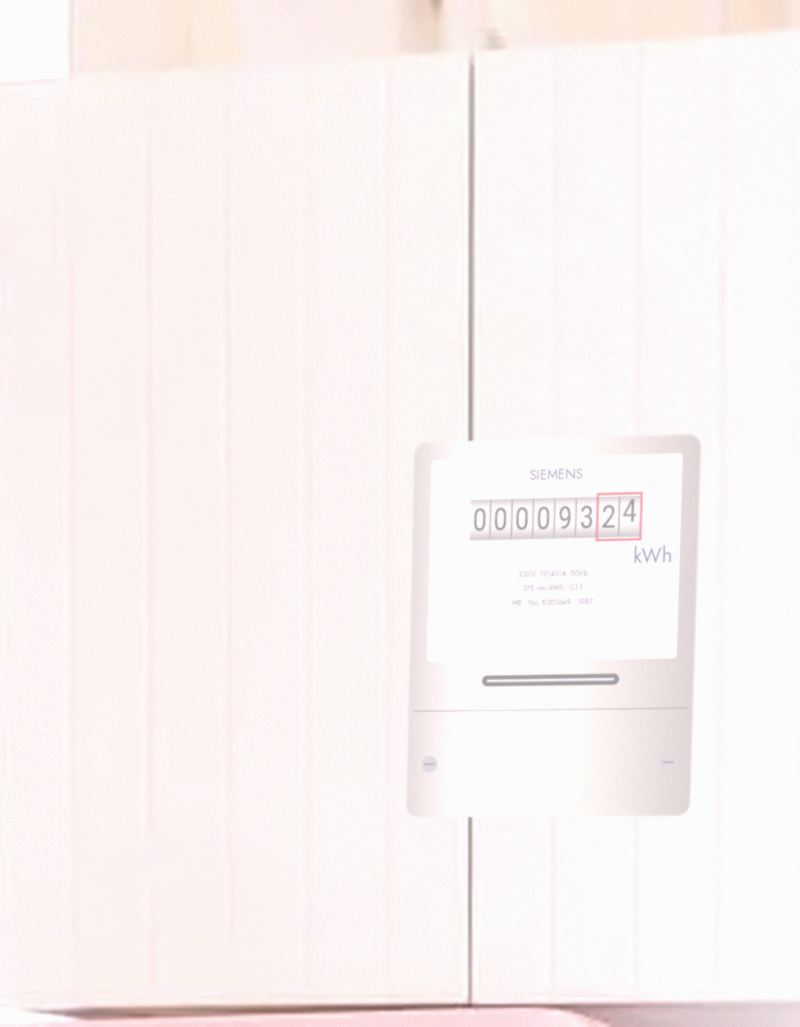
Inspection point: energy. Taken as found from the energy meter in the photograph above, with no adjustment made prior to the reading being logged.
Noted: 93.24 kWh
